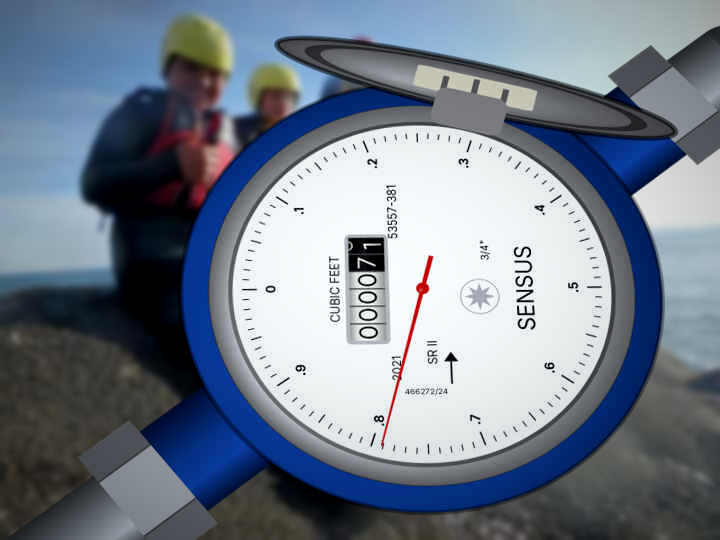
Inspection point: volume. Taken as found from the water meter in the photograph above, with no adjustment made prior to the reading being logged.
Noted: 70.79 ft³
